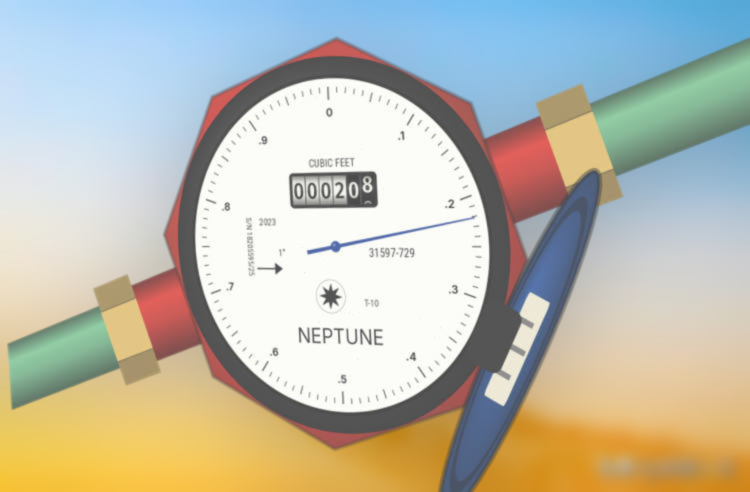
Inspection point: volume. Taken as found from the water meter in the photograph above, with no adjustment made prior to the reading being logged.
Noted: 208.22 ft³
